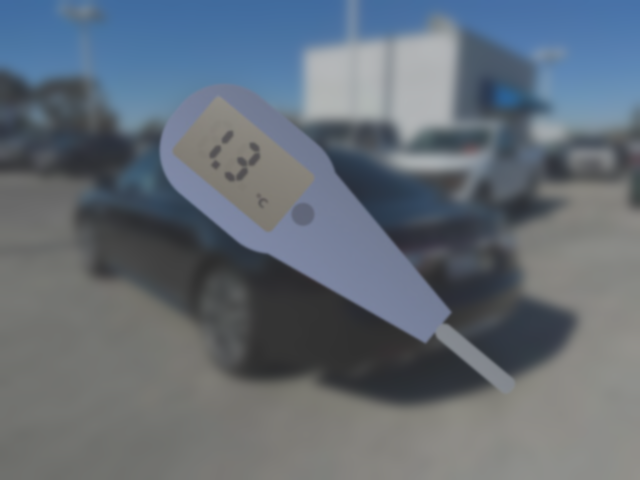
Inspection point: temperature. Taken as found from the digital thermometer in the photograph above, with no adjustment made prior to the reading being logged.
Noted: 1.3 °C
